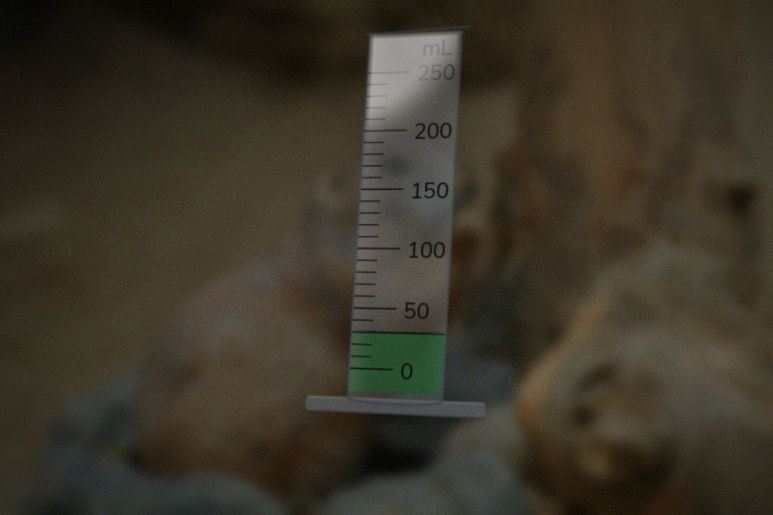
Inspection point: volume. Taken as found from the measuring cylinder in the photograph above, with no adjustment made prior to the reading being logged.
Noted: 30 mL
